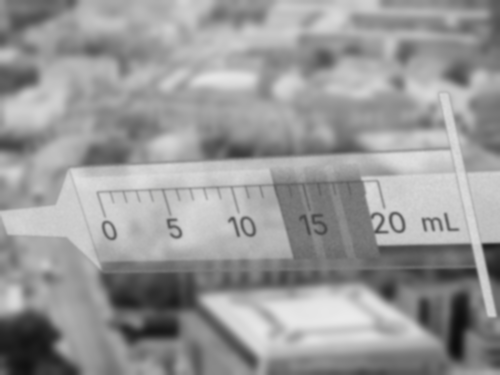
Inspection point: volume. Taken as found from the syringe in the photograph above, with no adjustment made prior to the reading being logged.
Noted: 13 mL
